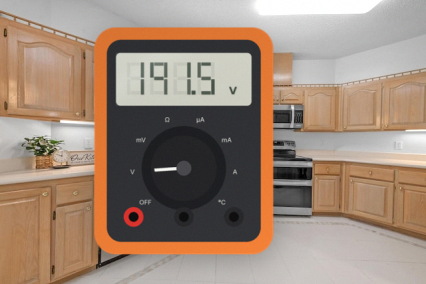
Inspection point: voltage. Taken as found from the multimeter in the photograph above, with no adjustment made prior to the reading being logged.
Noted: 191.5 V
